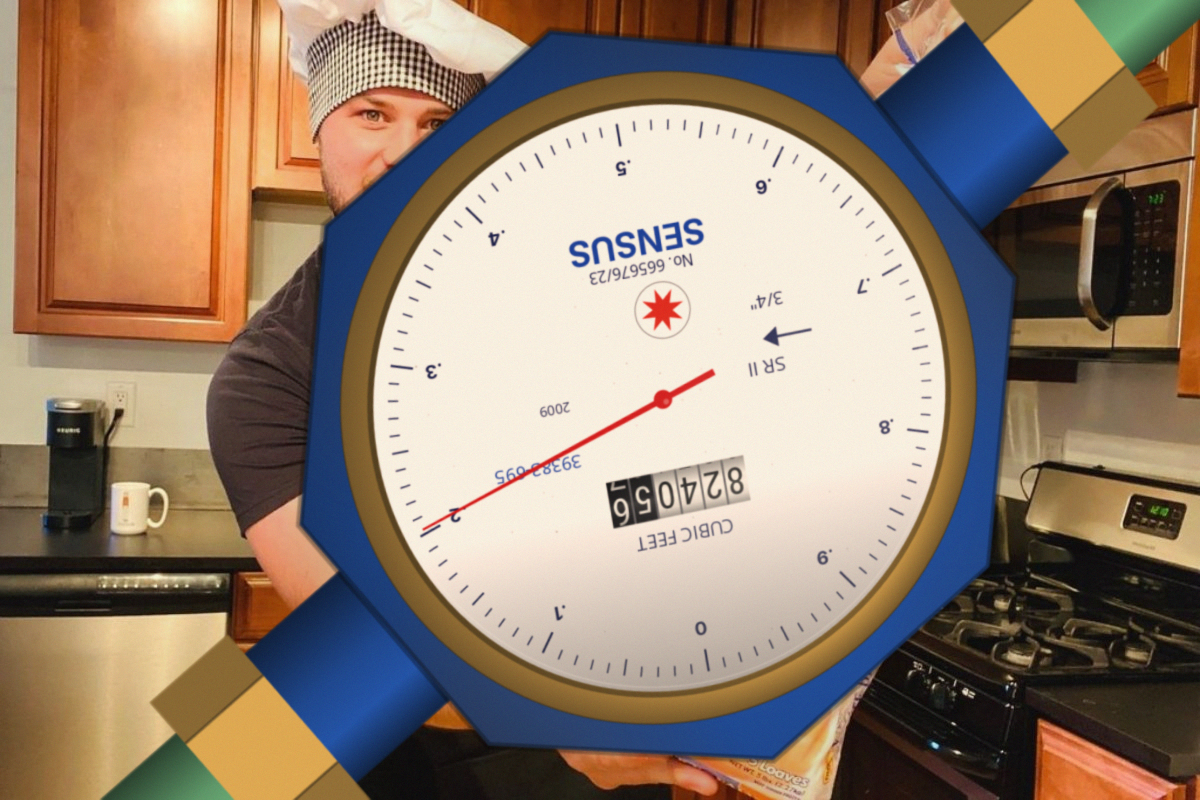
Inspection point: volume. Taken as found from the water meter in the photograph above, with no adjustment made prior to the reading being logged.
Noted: 824056.20 ft³
